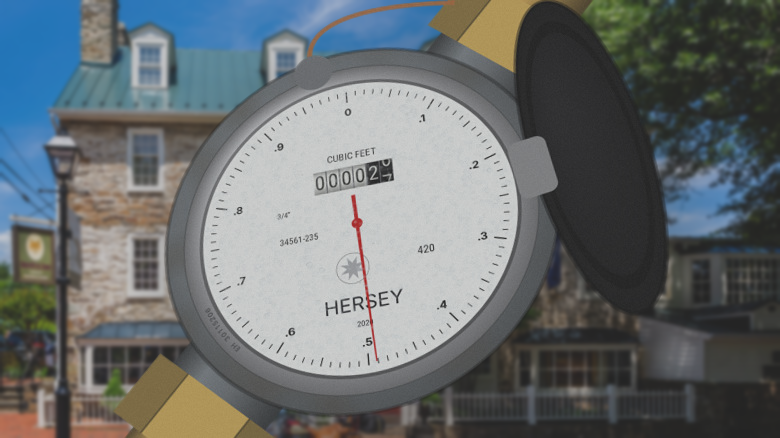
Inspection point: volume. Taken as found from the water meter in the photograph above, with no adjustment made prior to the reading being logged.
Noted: 26.49 ft³
